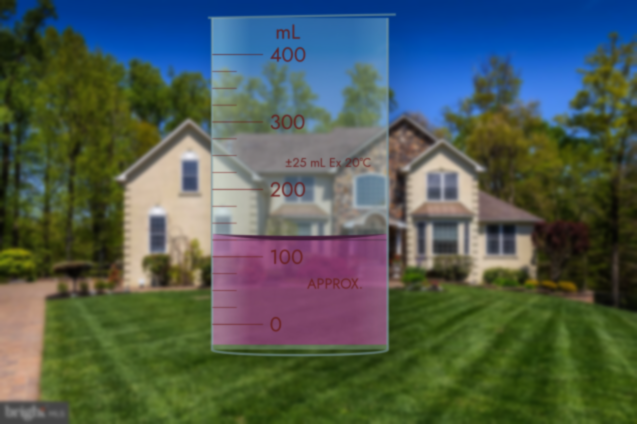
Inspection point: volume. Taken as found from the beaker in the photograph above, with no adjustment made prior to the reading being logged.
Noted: 125 mL
